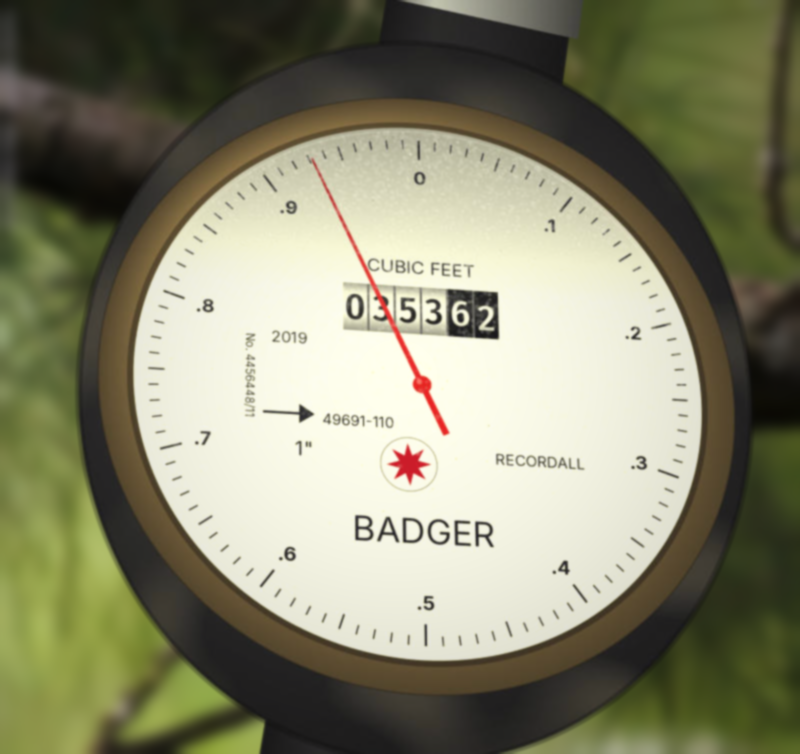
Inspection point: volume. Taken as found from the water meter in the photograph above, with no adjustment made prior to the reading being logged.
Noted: 35361.93 ft³
